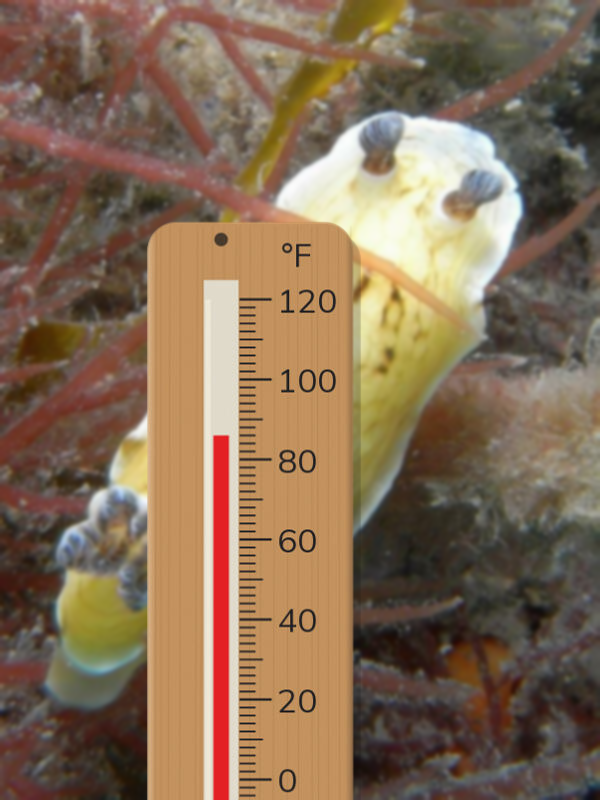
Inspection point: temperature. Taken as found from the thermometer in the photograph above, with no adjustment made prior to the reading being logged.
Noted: 86 °F
